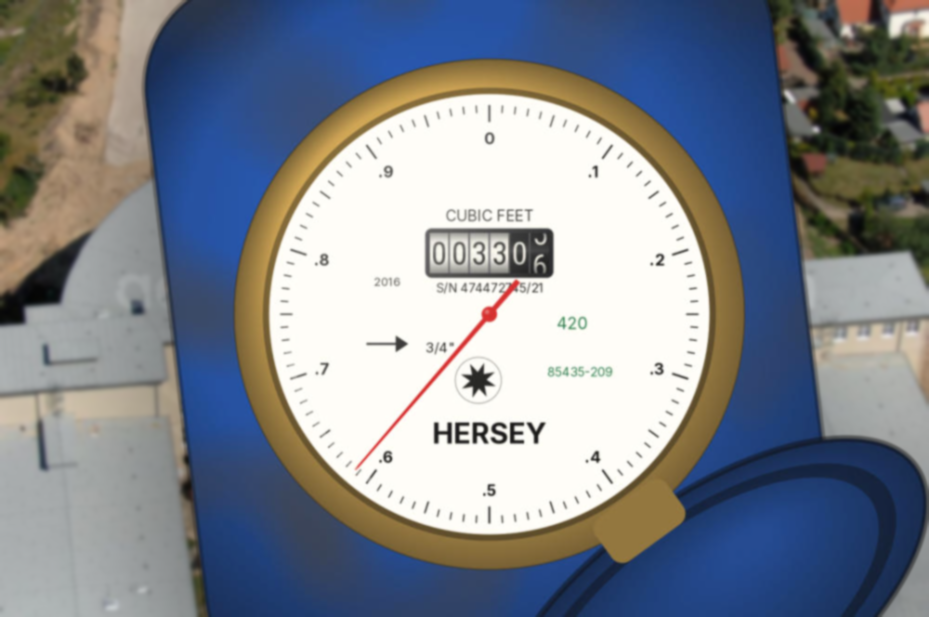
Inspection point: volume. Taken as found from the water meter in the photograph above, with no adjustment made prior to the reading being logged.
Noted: 3305.61 ft³
